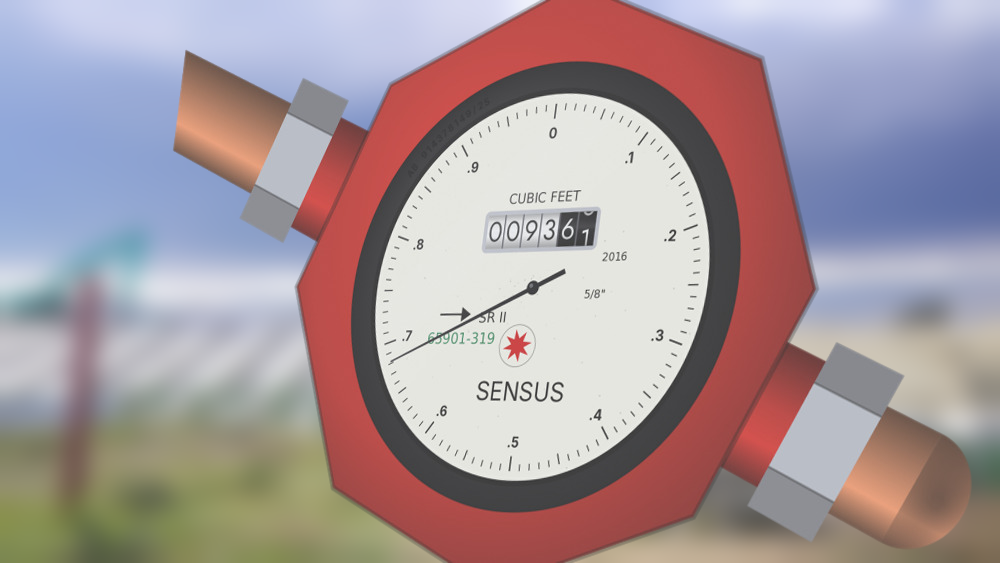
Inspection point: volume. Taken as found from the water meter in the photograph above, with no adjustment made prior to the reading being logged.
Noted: 9360.68 ft³
